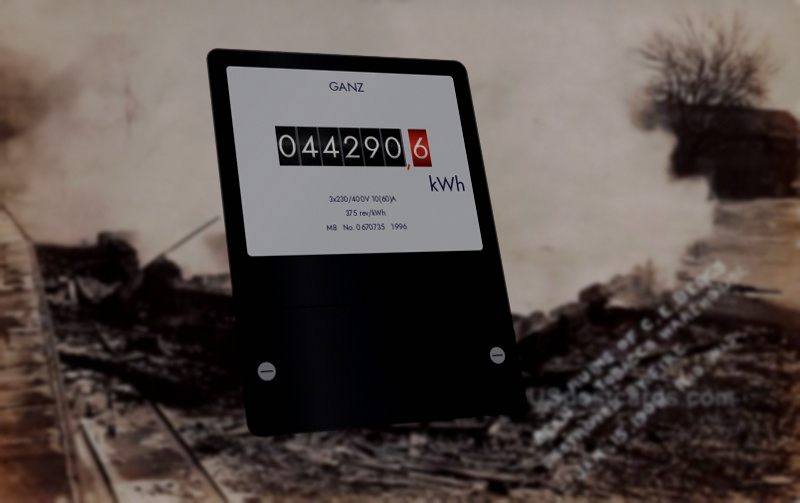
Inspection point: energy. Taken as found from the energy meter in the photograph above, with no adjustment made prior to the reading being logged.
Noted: 44290.6 kWh
